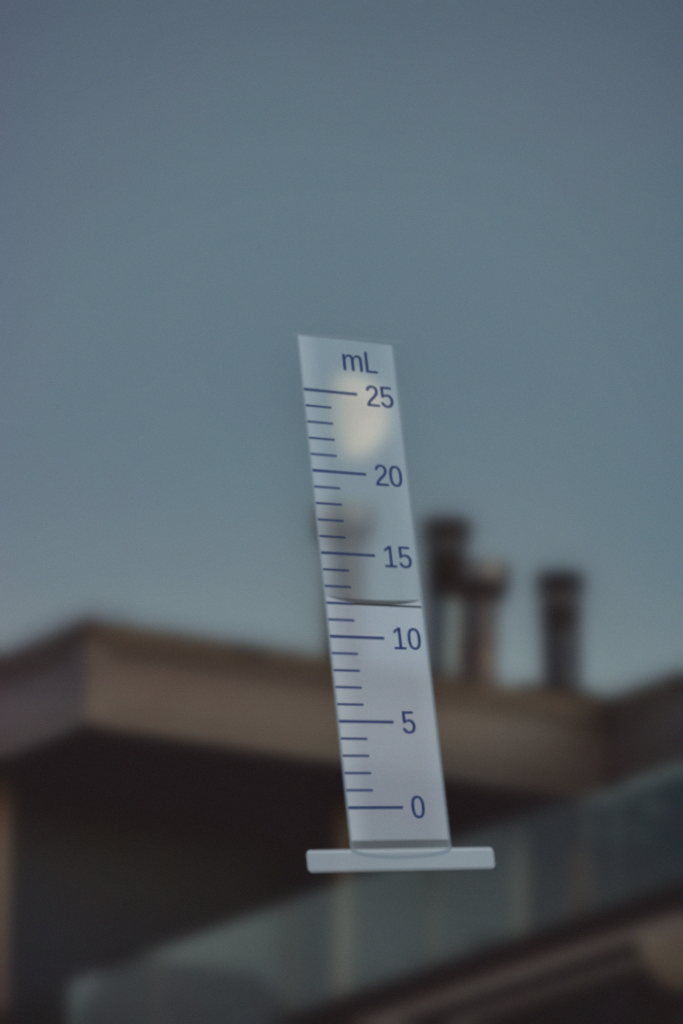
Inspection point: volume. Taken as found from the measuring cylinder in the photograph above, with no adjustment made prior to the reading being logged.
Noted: 12 mL
